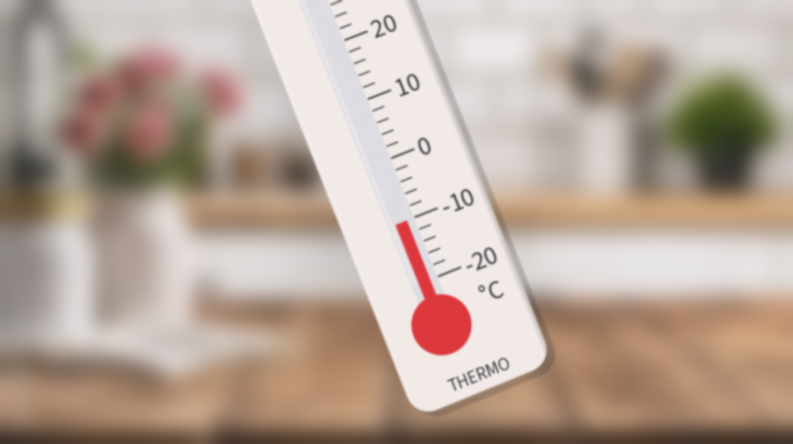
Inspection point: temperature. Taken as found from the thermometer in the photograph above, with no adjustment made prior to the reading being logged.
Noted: -10 °C
